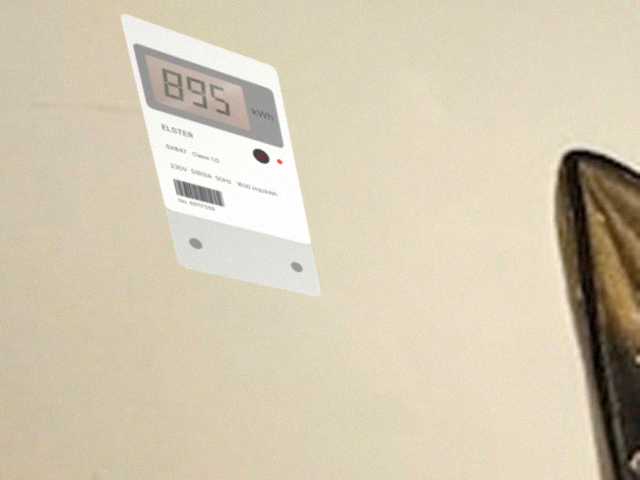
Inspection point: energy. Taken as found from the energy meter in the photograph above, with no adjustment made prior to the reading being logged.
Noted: 895 kWh
